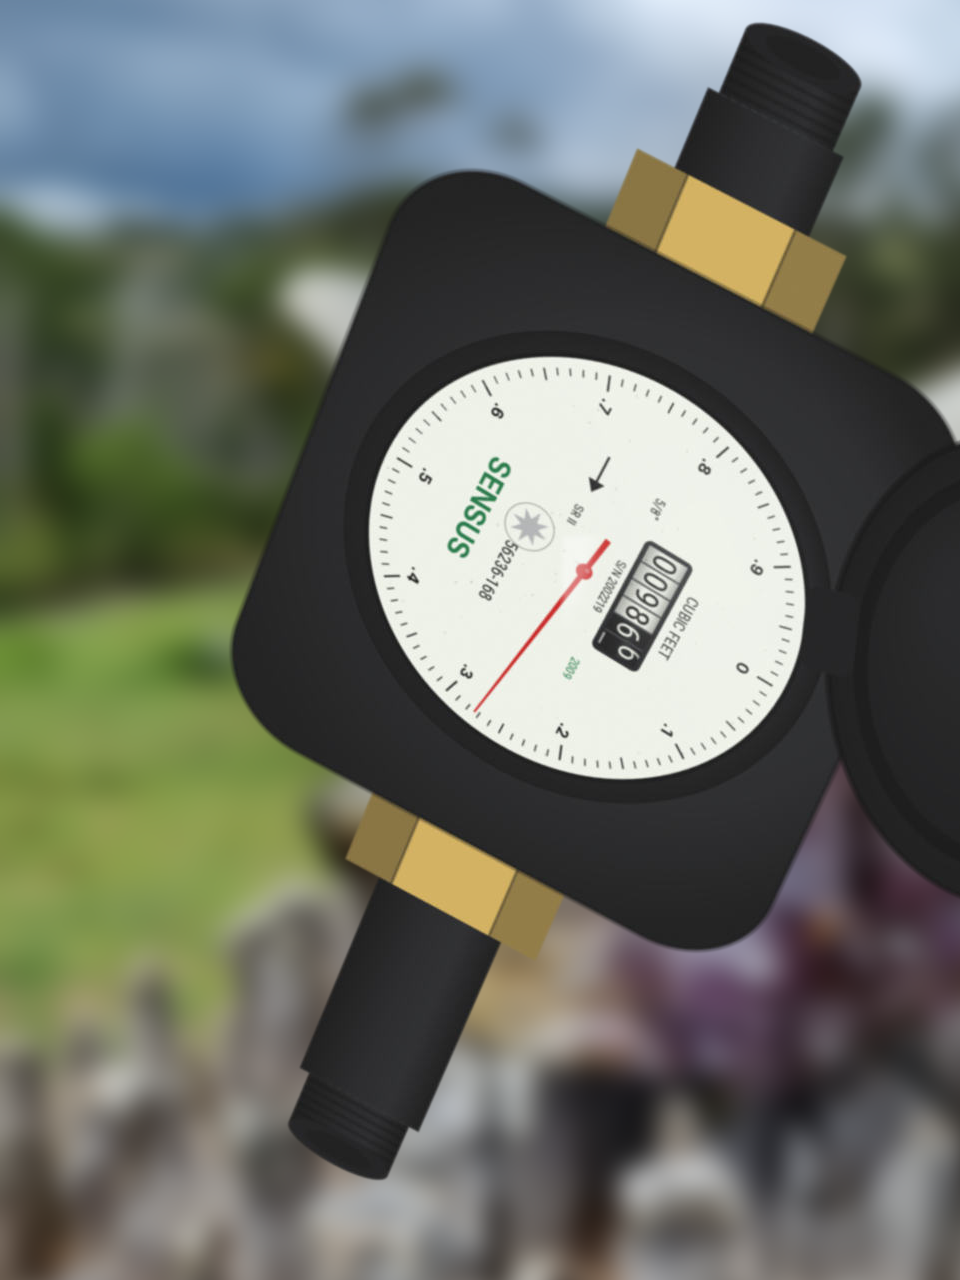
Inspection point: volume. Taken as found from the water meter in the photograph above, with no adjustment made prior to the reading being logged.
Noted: 9866.27 ft³
